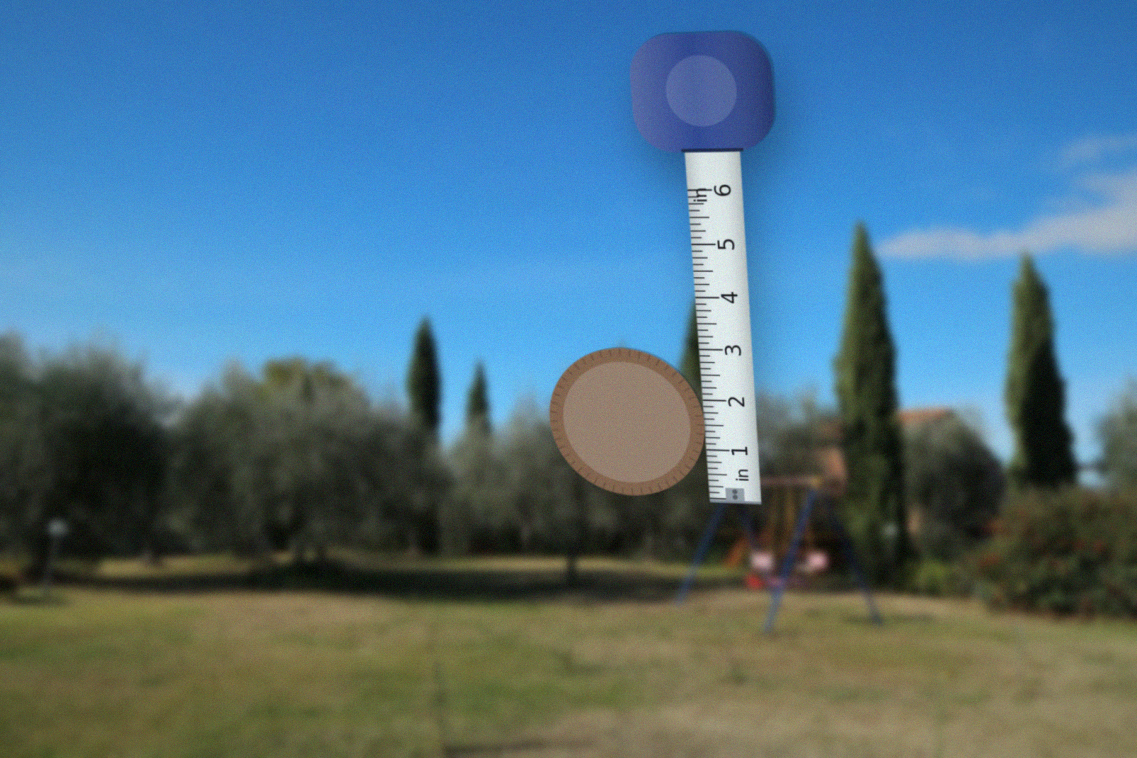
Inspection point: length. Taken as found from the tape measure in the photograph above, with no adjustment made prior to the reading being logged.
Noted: 3 in
